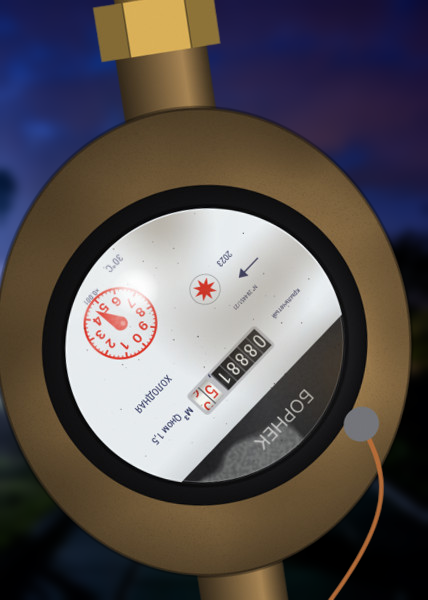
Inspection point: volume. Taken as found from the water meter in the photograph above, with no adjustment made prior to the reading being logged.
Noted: 8881.554 m³
